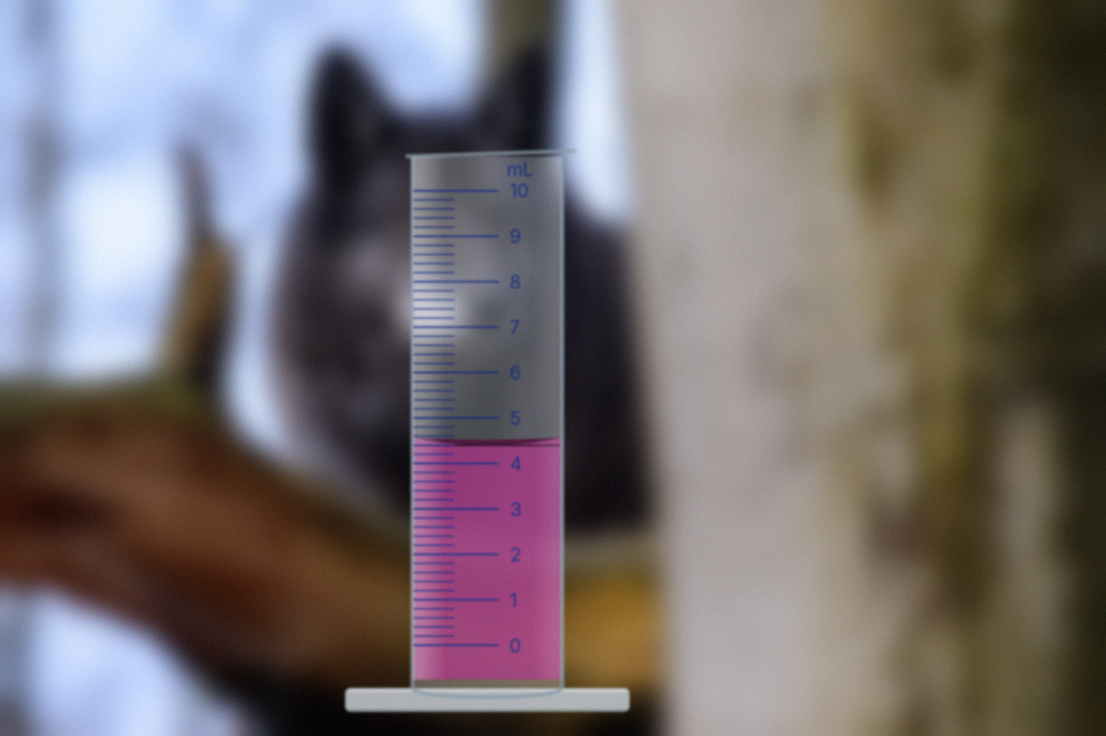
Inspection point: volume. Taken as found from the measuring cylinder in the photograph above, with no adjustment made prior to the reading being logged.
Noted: 4.4 mL
